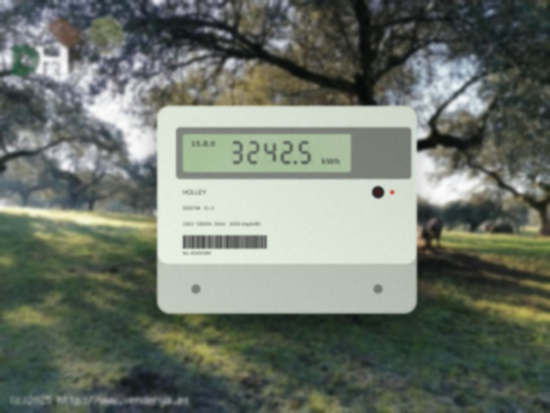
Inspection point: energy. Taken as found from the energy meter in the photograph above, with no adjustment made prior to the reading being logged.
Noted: 3242.5 kWh
